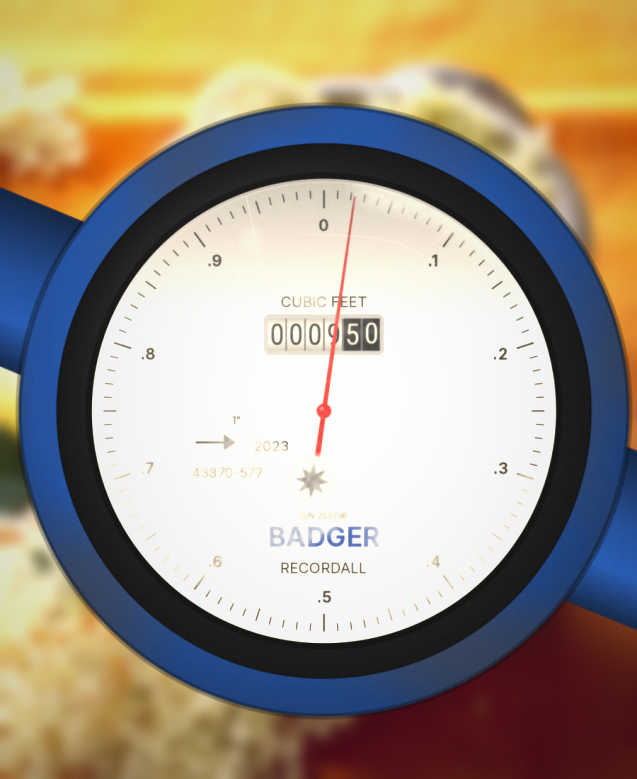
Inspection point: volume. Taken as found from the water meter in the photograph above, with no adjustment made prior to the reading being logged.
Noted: 950.02 ft³
